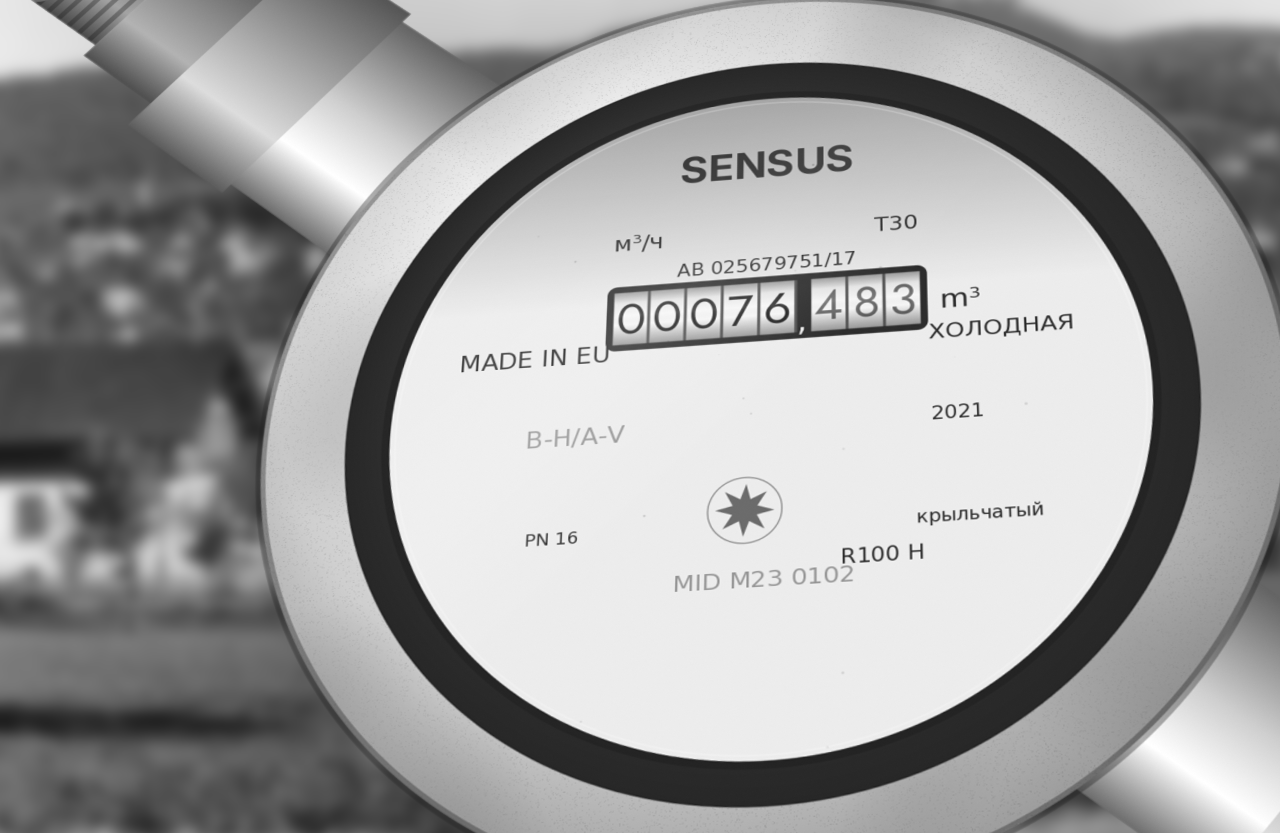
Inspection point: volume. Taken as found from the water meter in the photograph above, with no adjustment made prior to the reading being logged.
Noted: 76.483 m³
